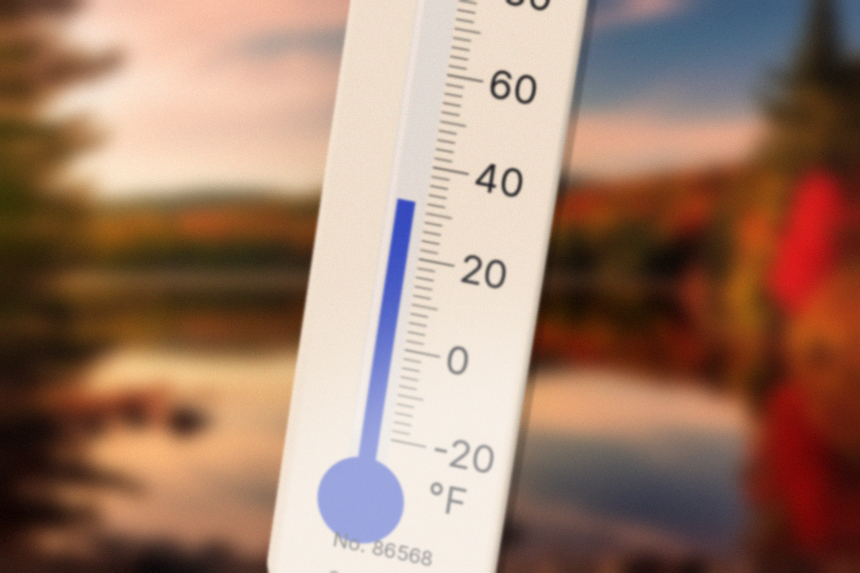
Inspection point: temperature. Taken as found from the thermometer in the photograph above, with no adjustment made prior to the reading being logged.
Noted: 32 °F
